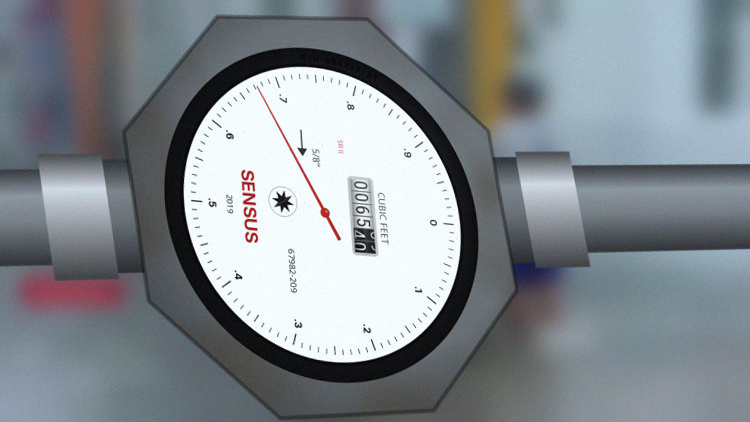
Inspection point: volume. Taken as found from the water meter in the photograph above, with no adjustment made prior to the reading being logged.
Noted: 6539.67 ft³
